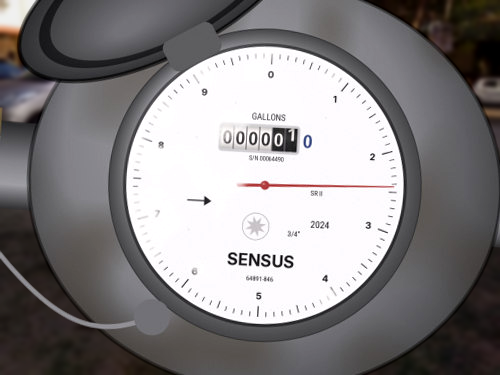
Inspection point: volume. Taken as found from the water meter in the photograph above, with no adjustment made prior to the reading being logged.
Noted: 12.4 gal
